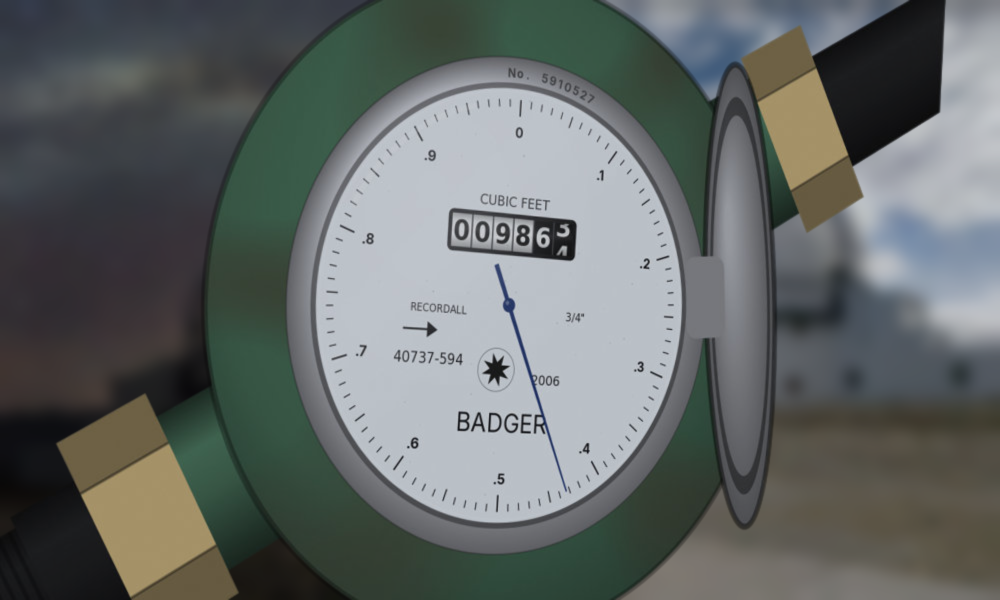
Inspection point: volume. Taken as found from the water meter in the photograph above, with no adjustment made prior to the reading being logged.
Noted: 9863.43 ft³
